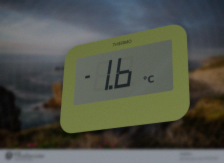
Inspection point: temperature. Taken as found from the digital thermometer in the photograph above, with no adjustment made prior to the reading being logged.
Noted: -1.6 °C
